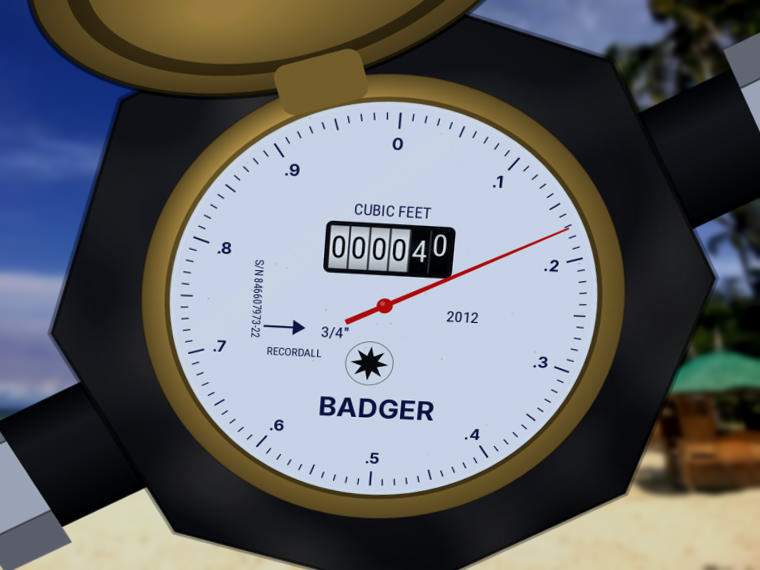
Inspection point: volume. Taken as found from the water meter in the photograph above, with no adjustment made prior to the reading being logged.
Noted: 40.17 ft³
